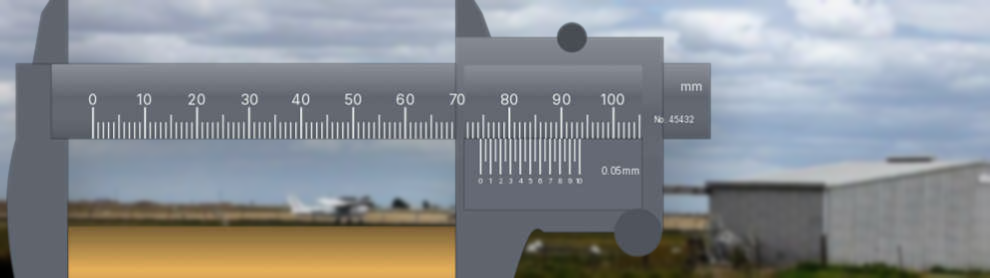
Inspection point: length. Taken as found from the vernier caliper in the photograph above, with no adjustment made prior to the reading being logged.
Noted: 74.5 mm
